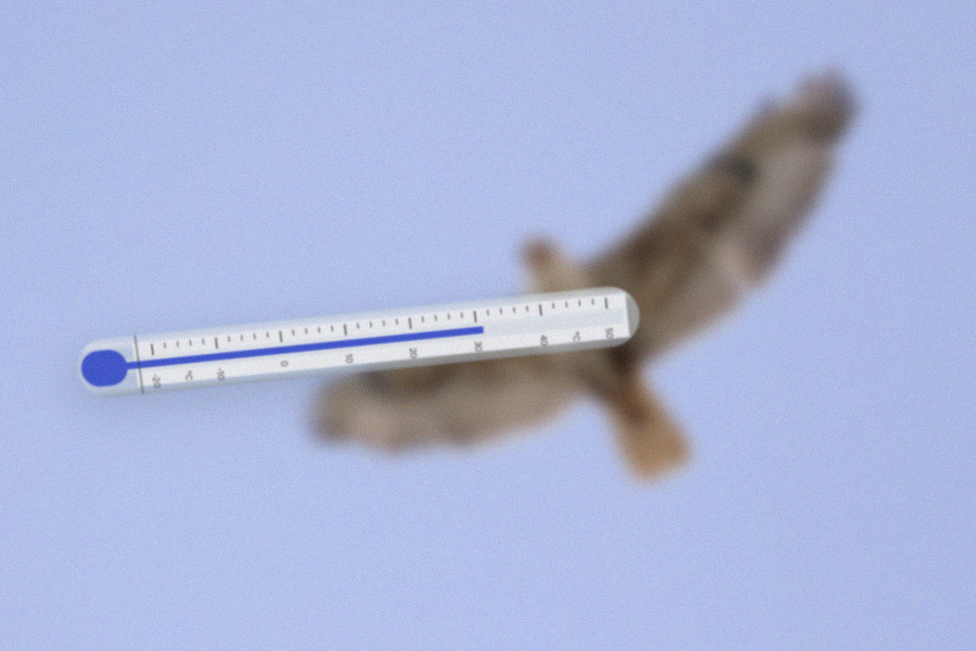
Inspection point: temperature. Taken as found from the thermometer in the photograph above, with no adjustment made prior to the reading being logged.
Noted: 31 °C
